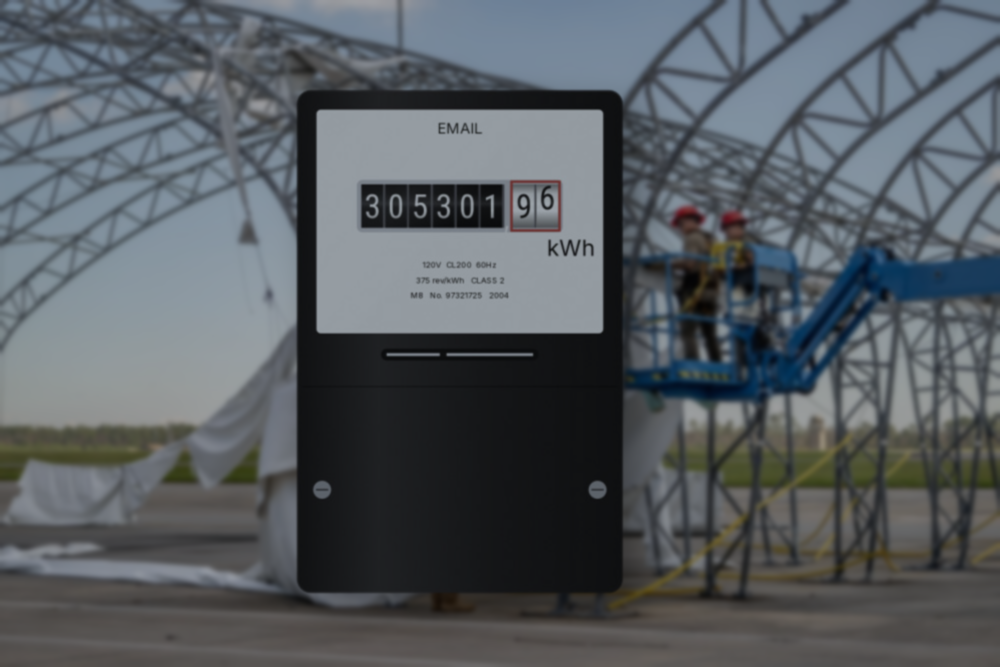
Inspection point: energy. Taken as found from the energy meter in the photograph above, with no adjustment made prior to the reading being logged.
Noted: 305301.96 kWh
